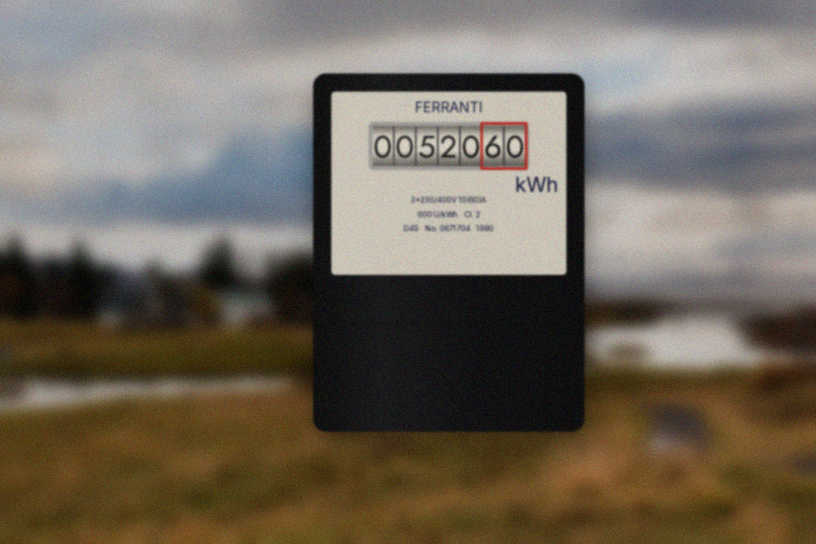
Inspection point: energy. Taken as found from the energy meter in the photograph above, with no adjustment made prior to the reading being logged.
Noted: 520.60 kWh
